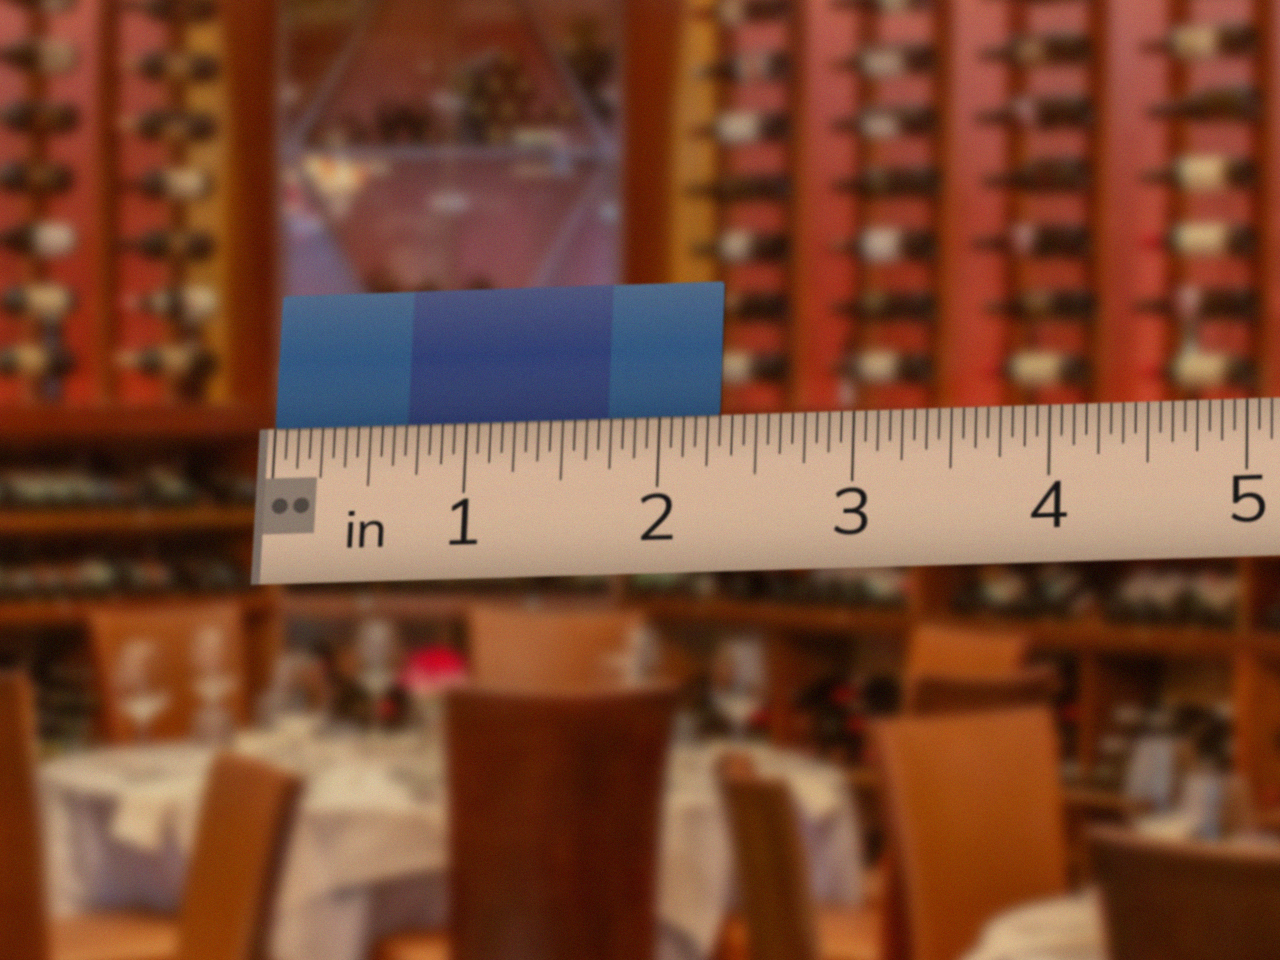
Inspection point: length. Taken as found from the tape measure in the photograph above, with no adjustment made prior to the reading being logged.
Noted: 2.3125 in
